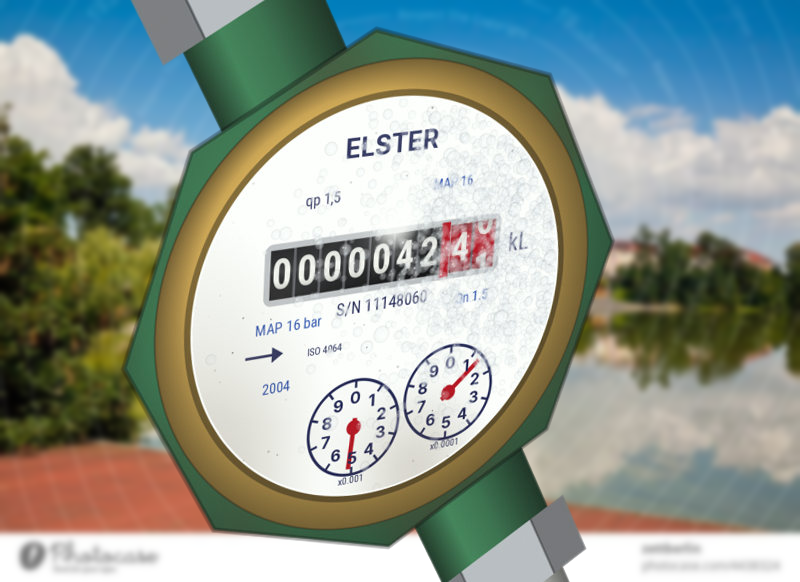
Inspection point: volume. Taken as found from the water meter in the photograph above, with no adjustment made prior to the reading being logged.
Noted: 42.4051 kL
